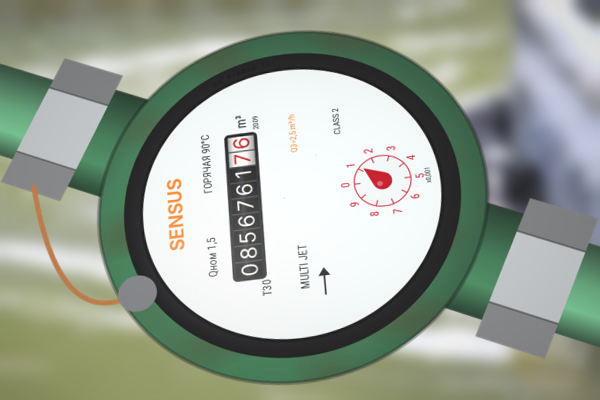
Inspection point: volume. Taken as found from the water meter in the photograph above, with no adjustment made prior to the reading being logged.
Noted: 856761.761 m³
